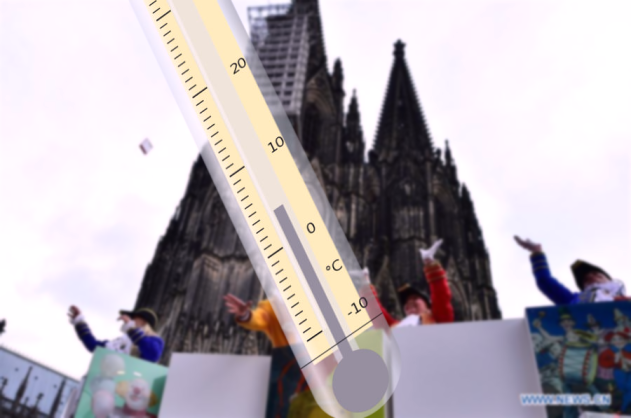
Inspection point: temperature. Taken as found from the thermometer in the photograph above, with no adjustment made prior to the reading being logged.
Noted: 4 °C
